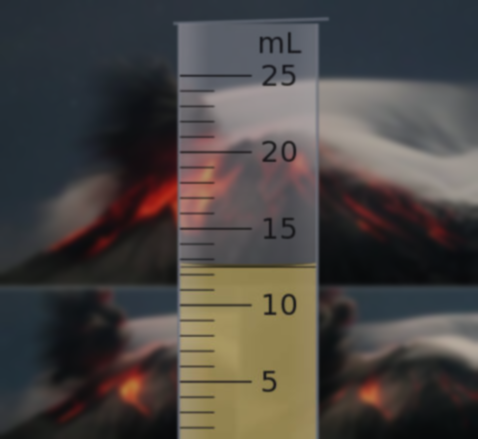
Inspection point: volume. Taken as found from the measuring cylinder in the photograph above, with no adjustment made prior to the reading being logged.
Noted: 12.5 mL
